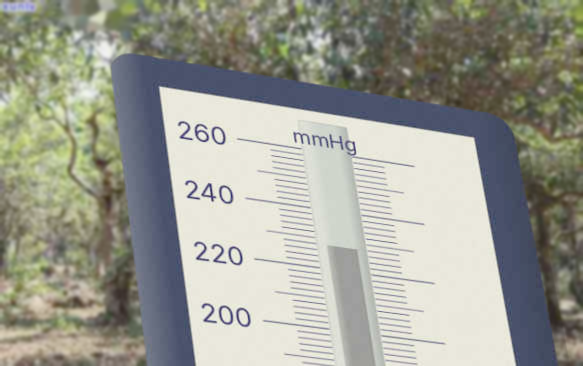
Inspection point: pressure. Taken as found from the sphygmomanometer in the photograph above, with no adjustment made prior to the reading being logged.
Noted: 228 mmHg
